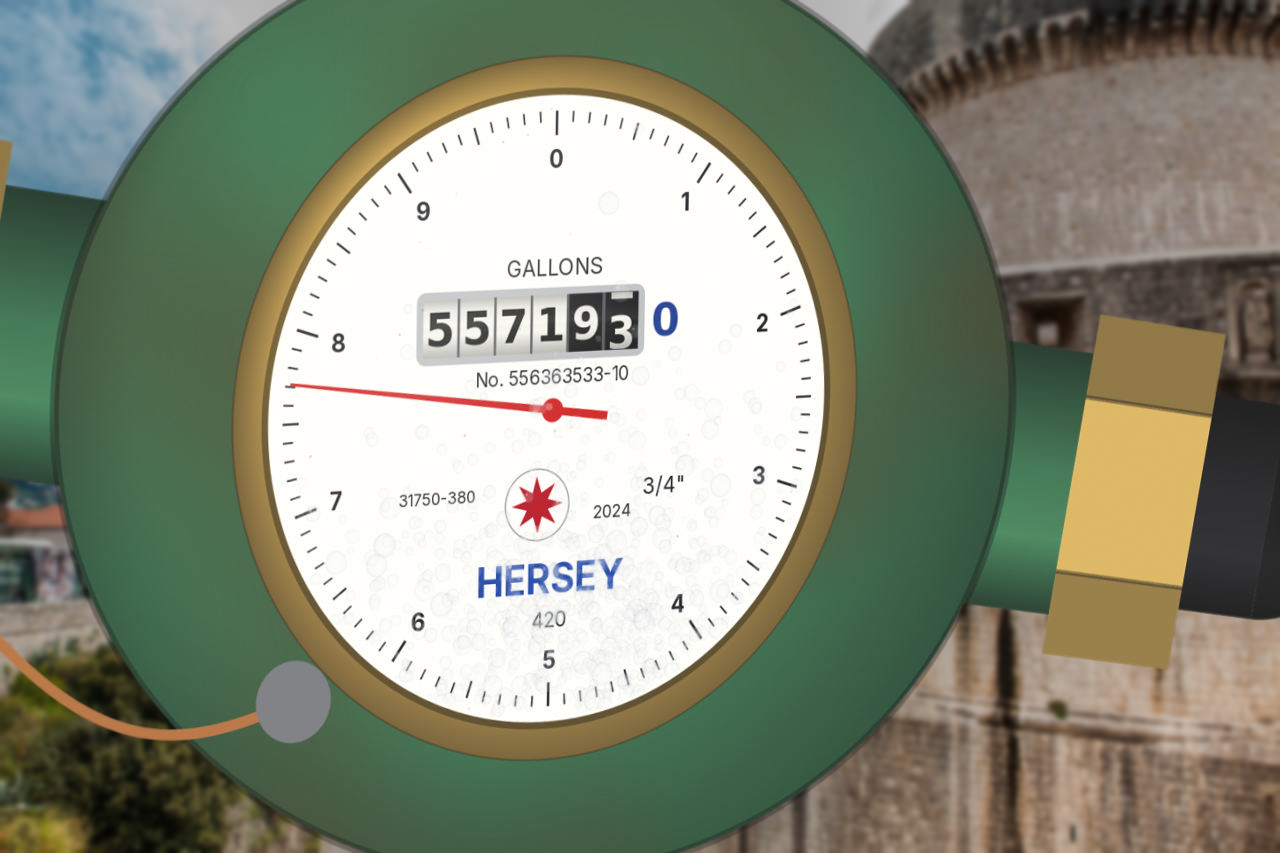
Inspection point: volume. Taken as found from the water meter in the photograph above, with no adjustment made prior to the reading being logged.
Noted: 5571927.7 gal
